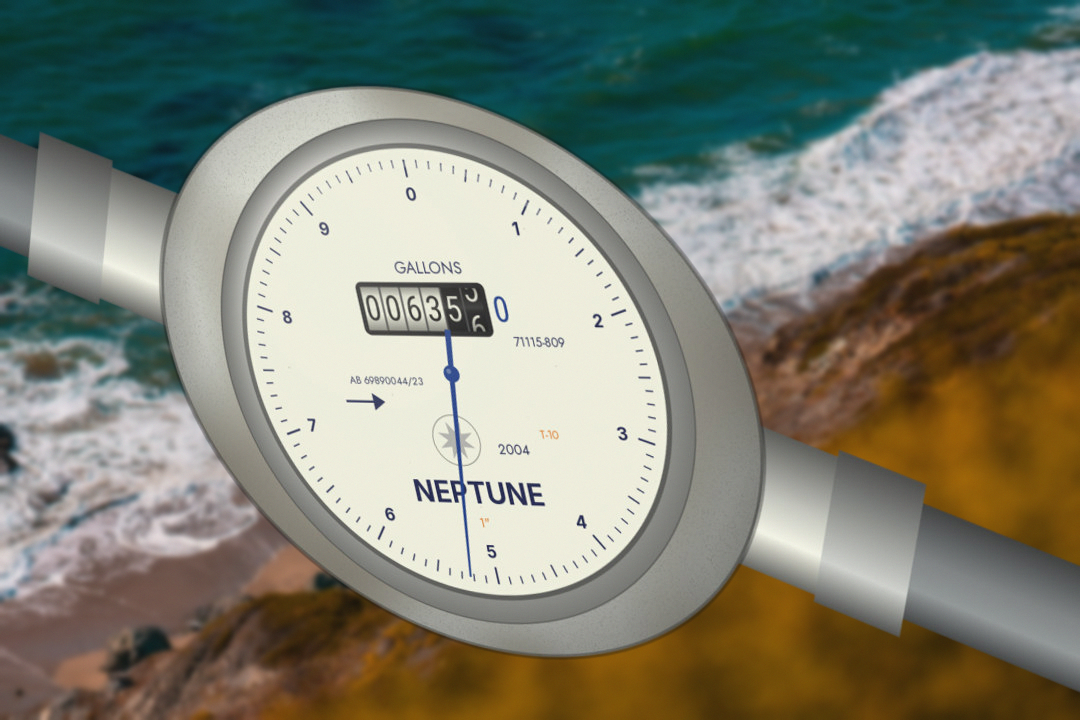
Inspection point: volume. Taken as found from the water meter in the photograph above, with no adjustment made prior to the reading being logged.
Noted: 63555.2 gal
